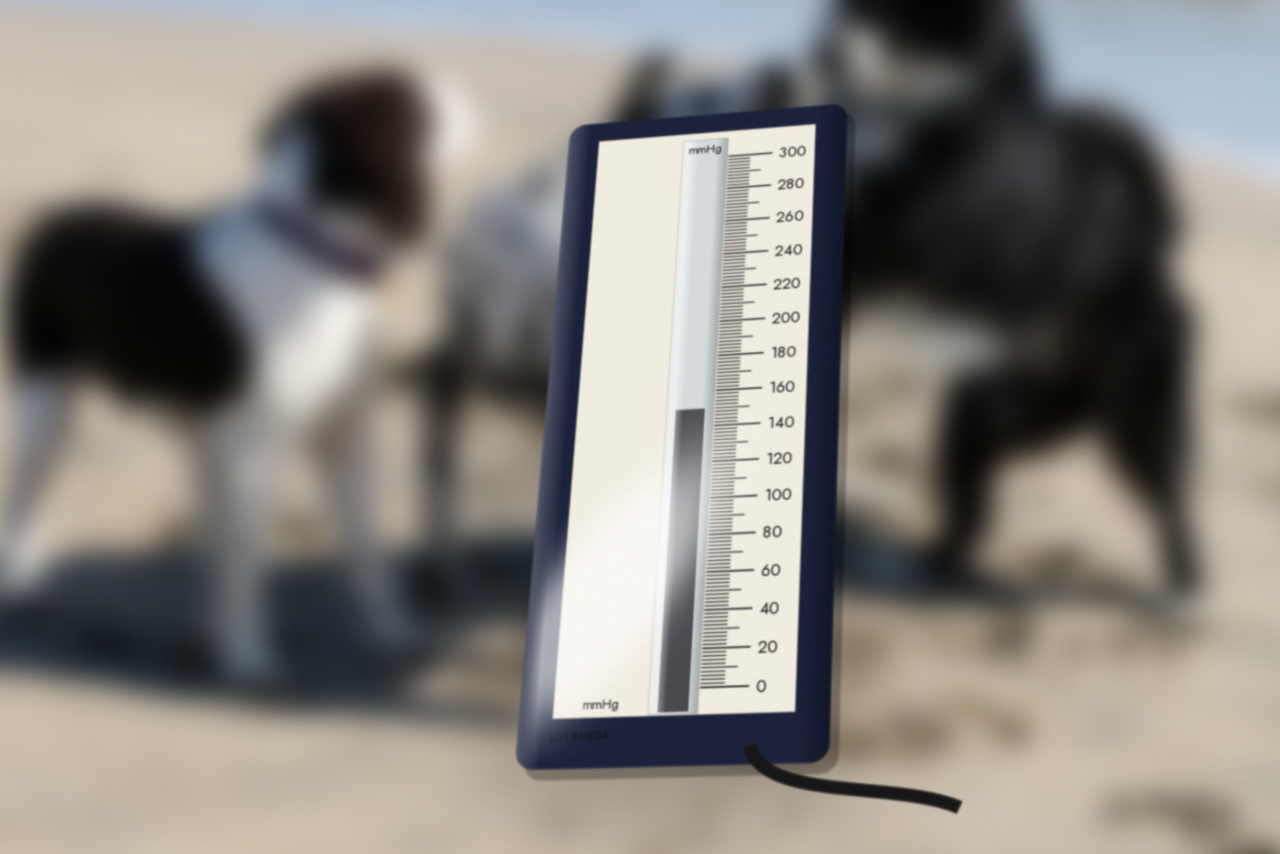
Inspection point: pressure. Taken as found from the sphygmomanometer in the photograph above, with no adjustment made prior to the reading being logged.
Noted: 150 mmHg
